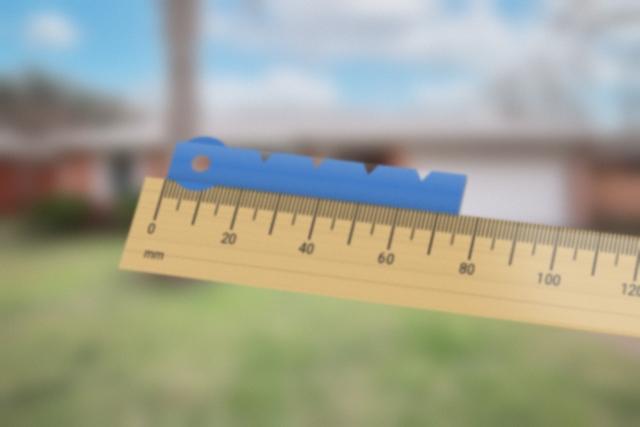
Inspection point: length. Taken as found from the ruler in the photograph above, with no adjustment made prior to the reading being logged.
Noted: 75 mm
